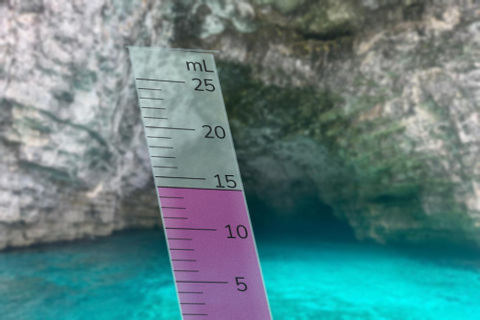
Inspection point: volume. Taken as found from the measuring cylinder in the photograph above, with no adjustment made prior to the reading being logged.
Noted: 14 mL
